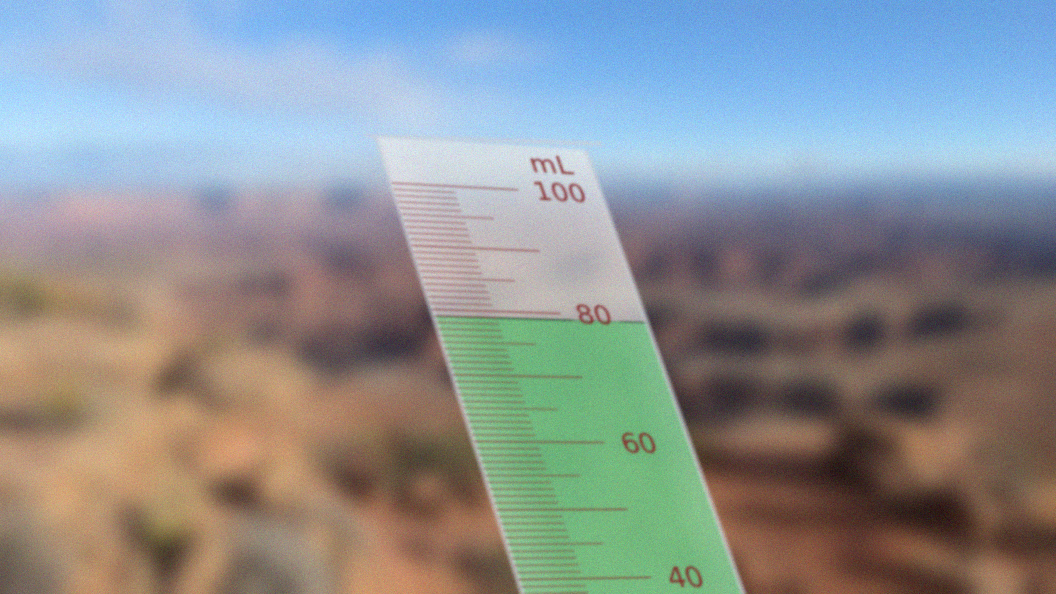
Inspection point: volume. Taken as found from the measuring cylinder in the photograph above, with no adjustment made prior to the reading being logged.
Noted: 79 mL
